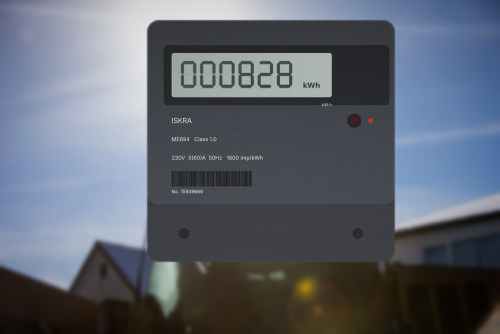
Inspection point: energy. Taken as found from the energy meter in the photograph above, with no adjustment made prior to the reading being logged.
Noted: 828 kWh
